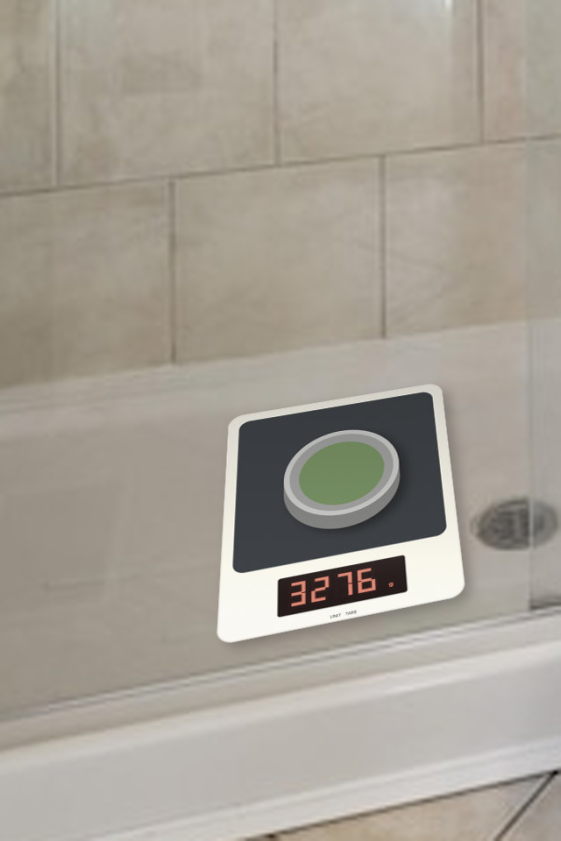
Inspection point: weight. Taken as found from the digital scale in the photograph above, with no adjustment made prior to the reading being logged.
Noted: 3276 g
